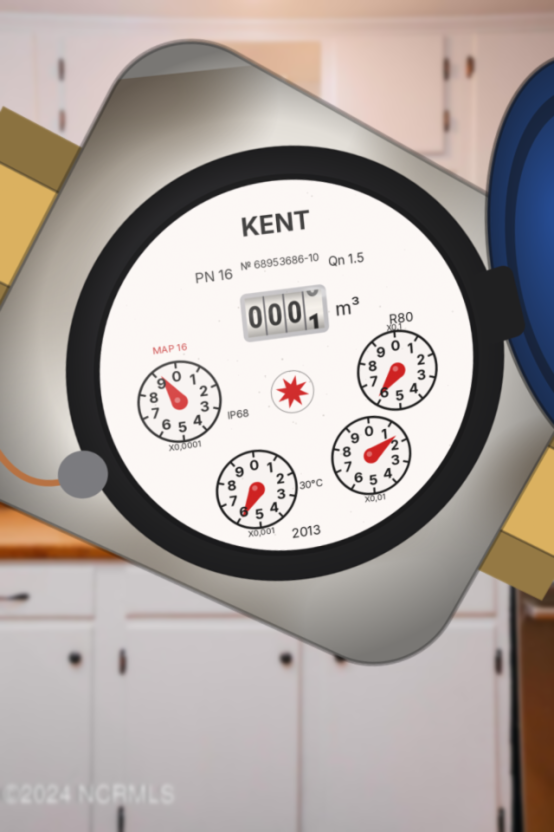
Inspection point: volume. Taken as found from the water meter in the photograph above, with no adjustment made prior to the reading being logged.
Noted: 0.6159 m³
